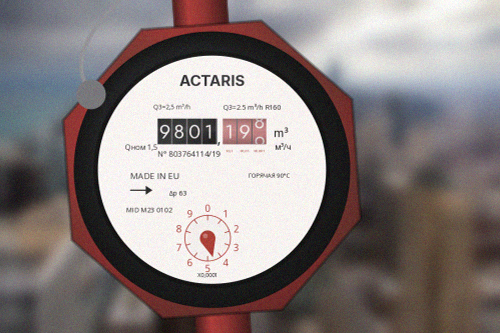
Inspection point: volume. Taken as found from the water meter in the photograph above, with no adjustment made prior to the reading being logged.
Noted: 9801.1984 m³
